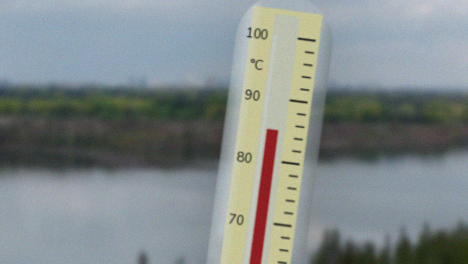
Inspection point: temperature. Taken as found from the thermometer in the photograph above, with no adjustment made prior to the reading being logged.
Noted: 85 °C
